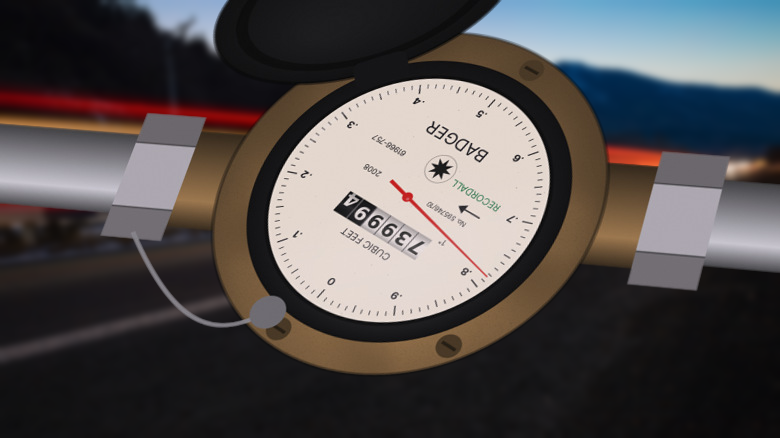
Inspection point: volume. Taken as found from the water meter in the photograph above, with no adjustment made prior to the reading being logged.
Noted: 739993.78 ft³
